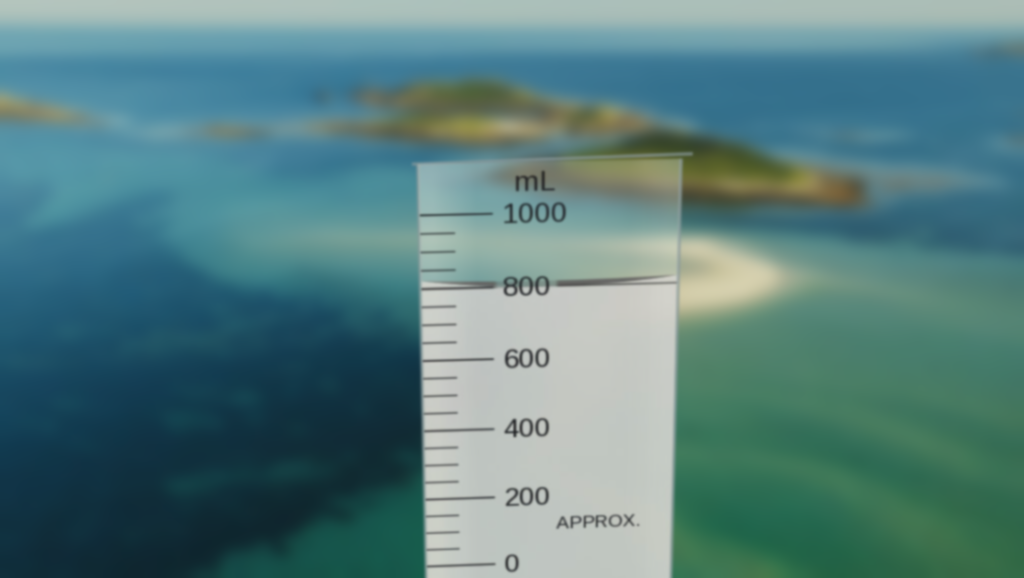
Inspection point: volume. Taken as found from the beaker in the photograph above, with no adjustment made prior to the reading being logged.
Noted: 800 mL
